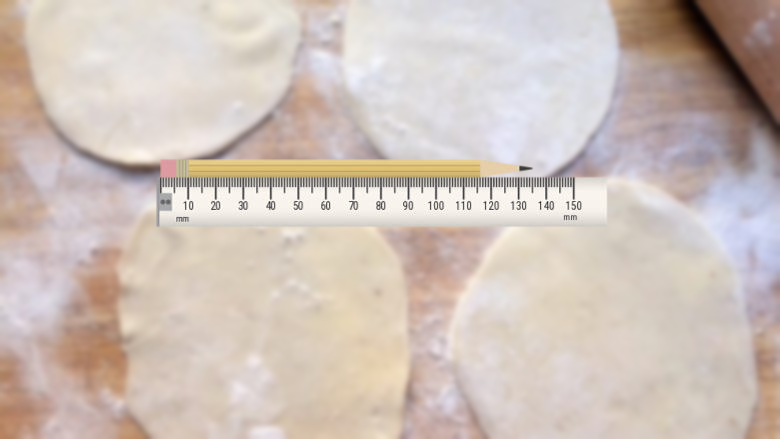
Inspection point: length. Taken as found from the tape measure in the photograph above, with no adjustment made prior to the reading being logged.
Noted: 135 mm
